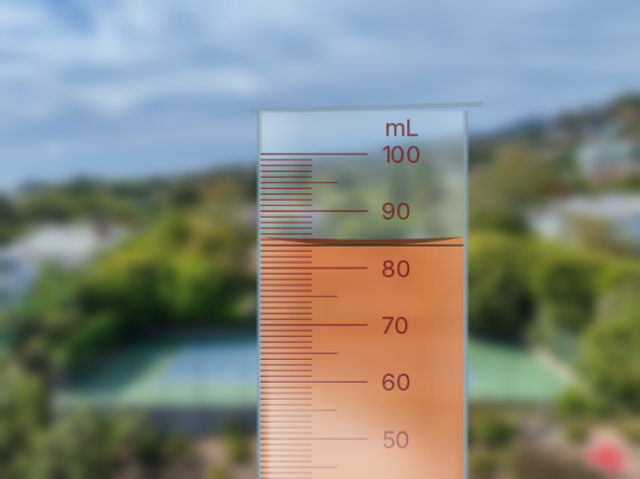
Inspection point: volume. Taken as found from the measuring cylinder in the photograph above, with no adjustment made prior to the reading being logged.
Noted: 84 mL
